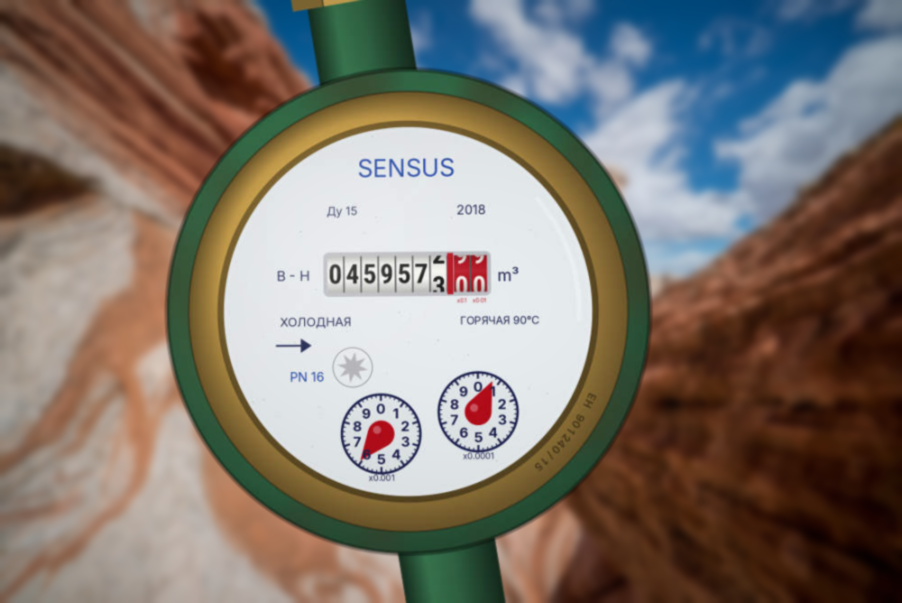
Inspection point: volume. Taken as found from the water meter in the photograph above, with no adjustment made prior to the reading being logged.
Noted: 459572.9960 m³
